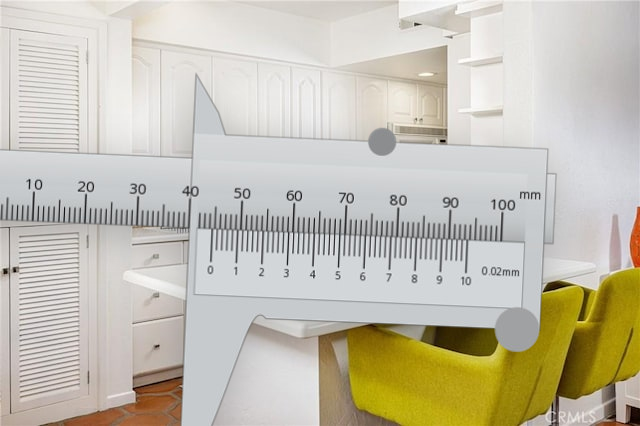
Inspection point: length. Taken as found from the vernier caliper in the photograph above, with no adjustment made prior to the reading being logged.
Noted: 44.5 mm
